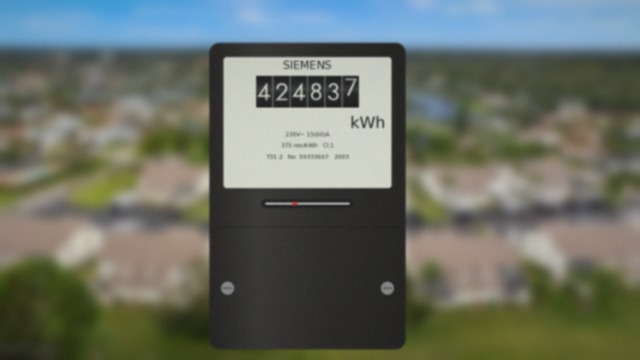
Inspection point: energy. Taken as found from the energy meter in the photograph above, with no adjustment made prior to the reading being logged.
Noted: 424837 kWh
